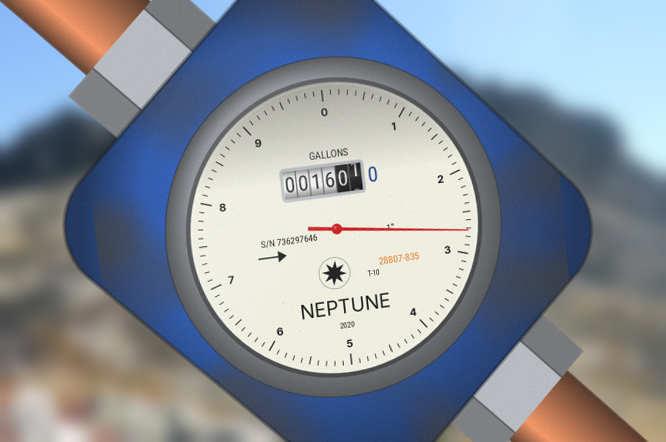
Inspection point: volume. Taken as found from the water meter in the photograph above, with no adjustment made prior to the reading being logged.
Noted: 16012.7 gal
